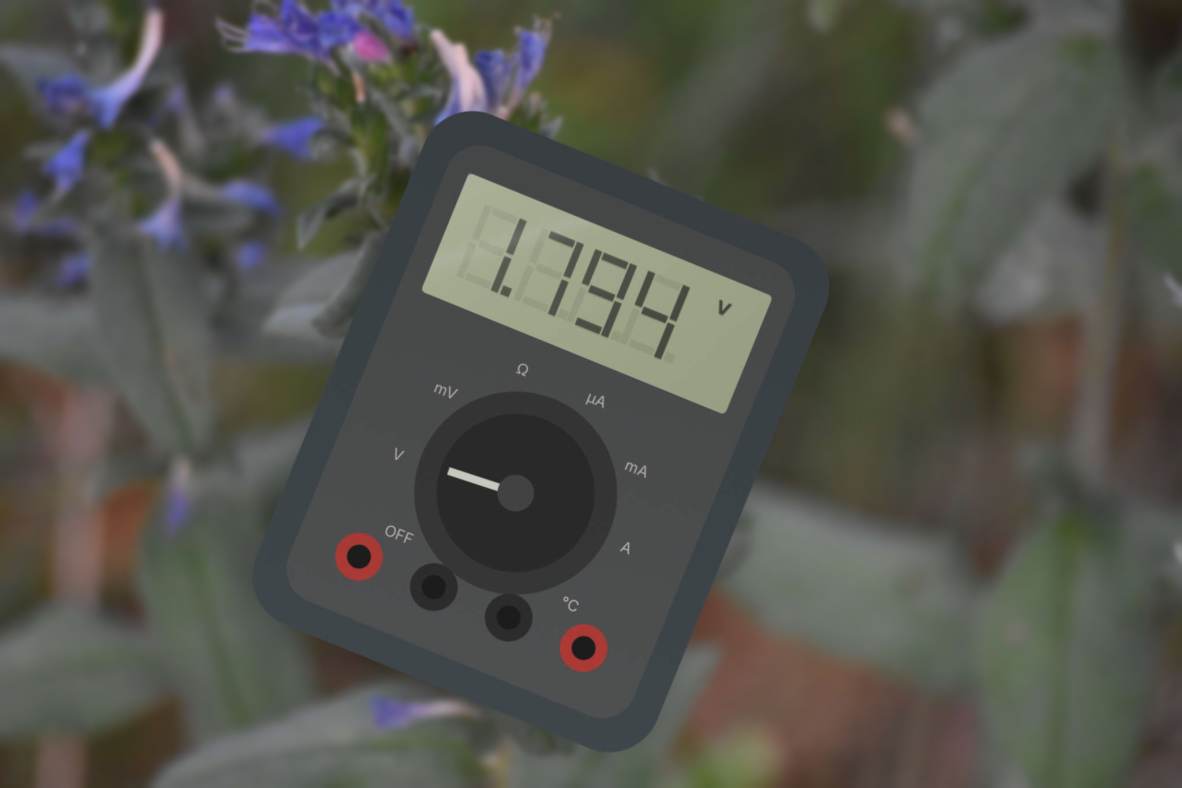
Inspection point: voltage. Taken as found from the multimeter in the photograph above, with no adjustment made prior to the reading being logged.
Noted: 1.794 V
